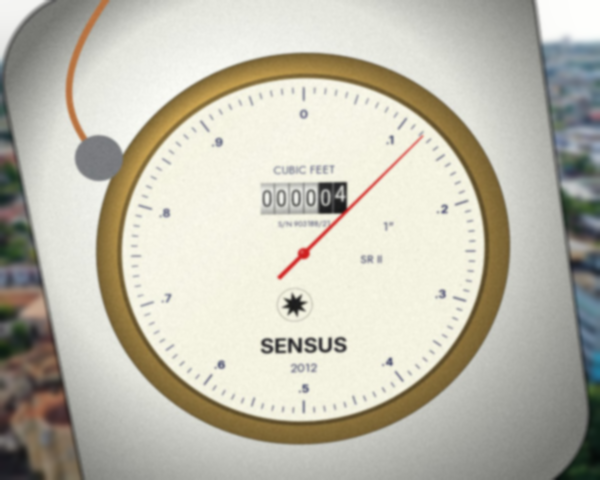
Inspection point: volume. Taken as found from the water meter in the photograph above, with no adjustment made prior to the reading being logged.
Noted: 4.12 ft³
